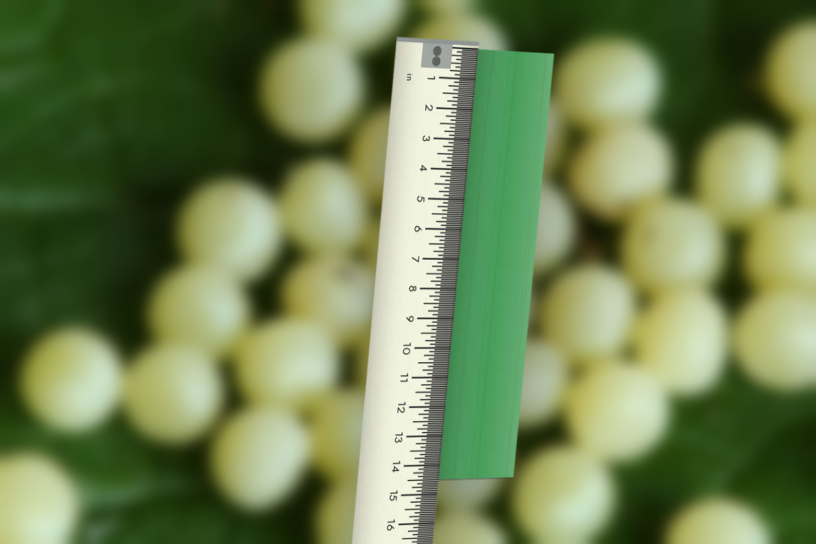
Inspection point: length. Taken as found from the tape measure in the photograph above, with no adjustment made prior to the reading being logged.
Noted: 14.5 in
